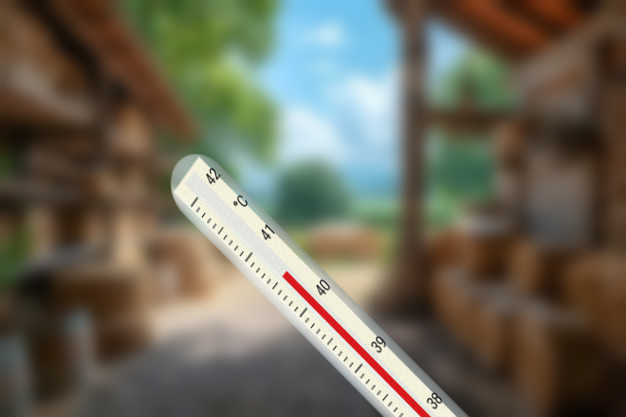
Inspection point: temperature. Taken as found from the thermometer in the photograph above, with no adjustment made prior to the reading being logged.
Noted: 40.5 °C
